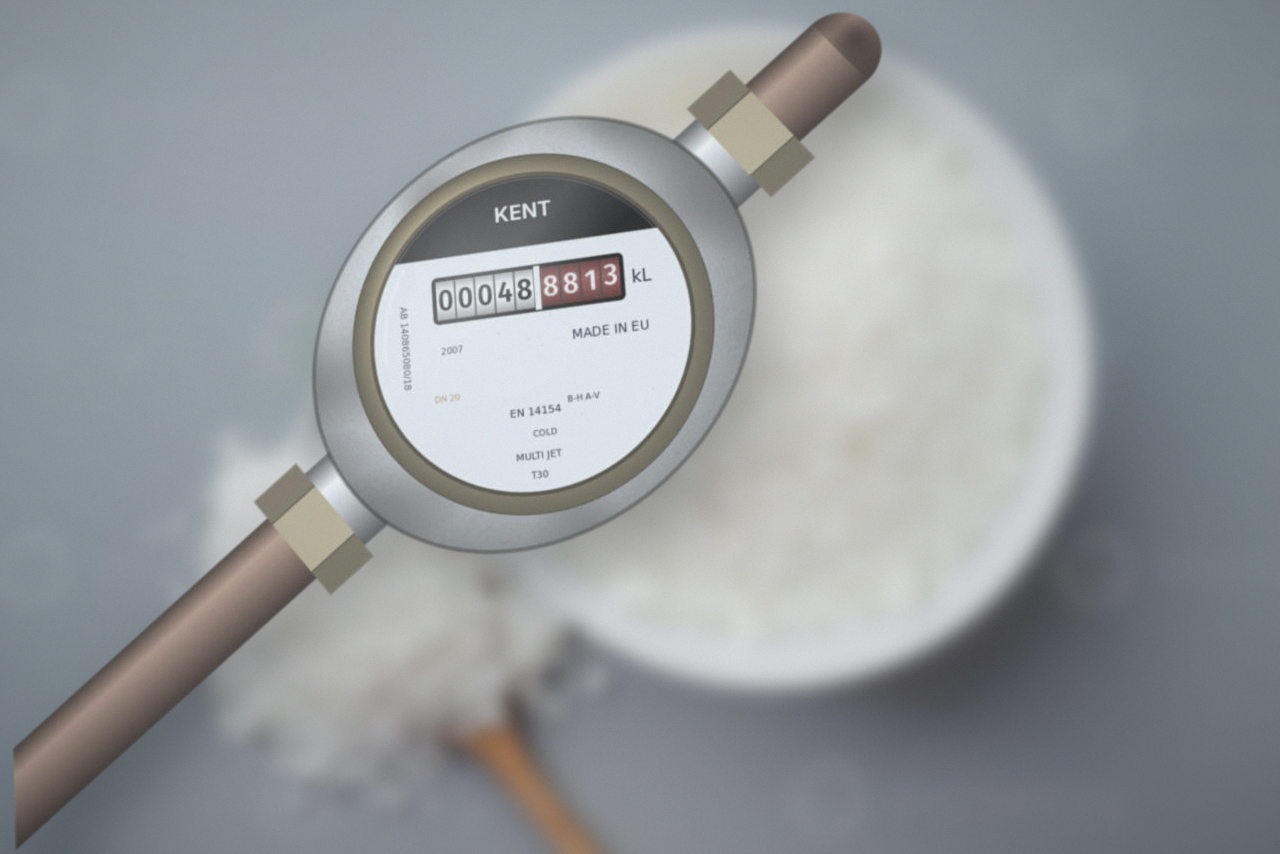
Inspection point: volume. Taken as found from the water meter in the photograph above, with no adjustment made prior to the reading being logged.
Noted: 48.8813 kL
